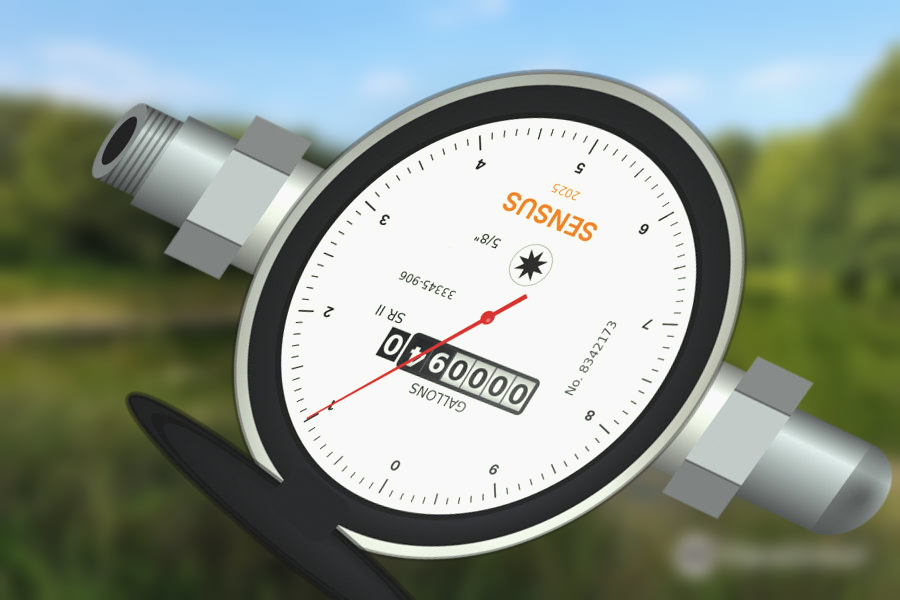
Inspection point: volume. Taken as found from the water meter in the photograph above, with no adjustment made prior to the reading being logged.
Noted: 941.0 gal
